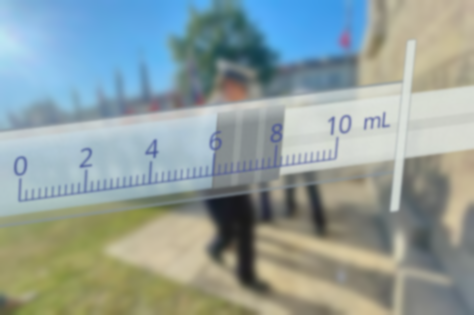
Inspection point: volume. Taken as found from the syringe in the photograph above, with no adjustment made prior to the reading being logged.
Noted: 6 mL
